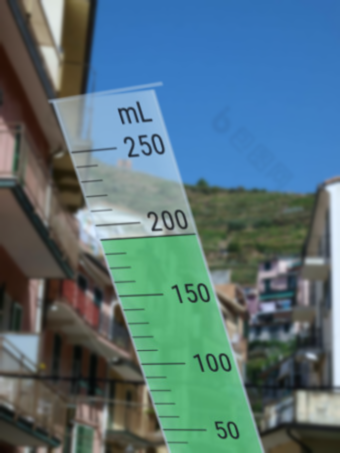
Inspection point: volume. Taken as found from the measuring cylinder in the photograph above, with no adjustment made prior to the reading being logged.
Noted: 190 mL
